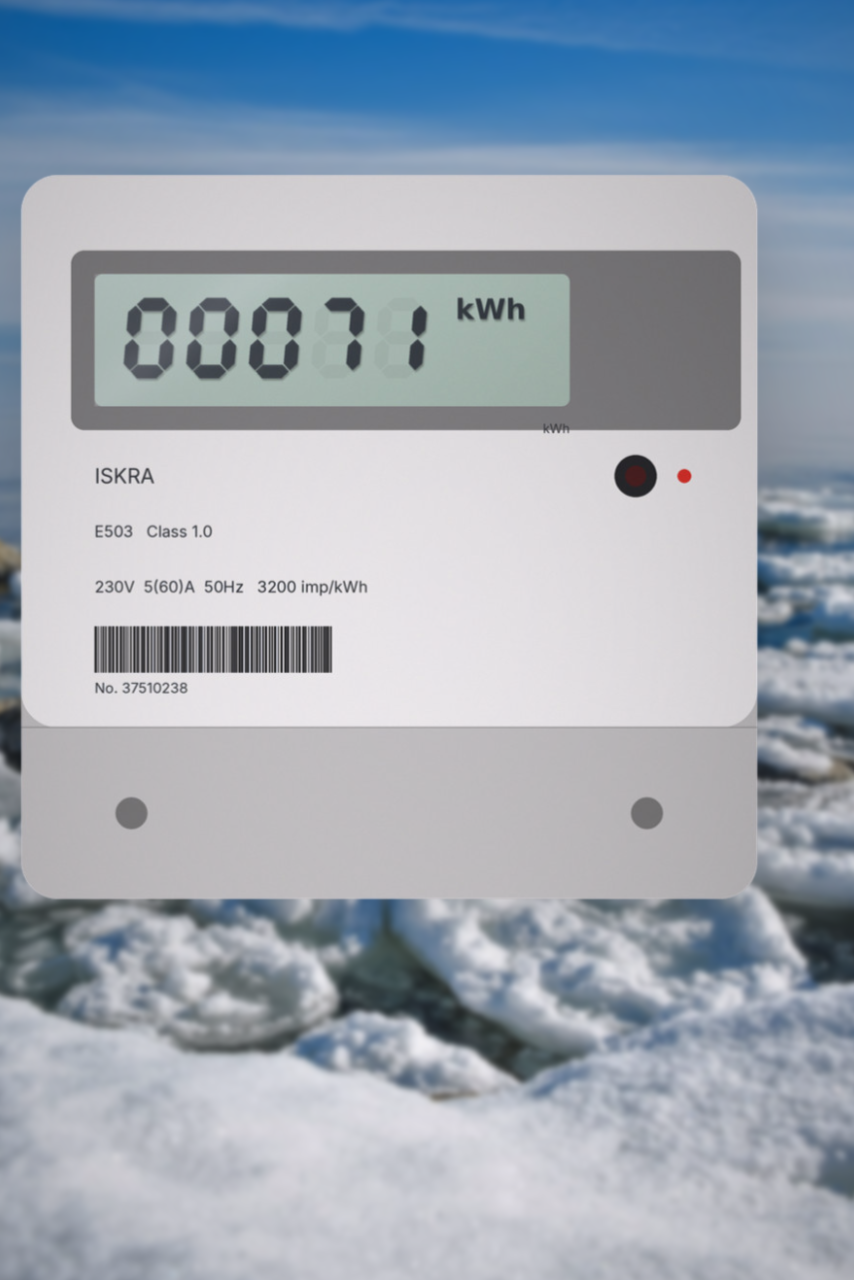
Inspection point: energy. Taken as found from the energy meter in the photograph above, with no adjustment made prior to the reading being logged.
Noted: 71 kWh
